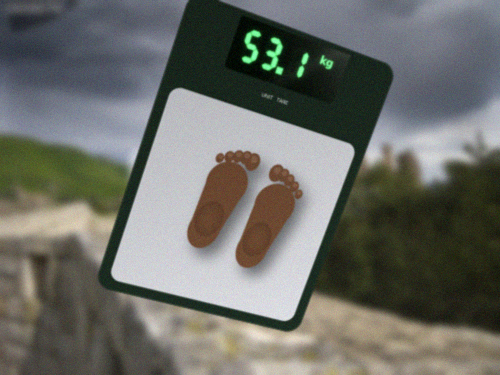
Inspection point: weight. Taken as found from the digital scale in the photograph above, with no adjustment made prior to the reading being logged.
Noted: 53.1 kg
